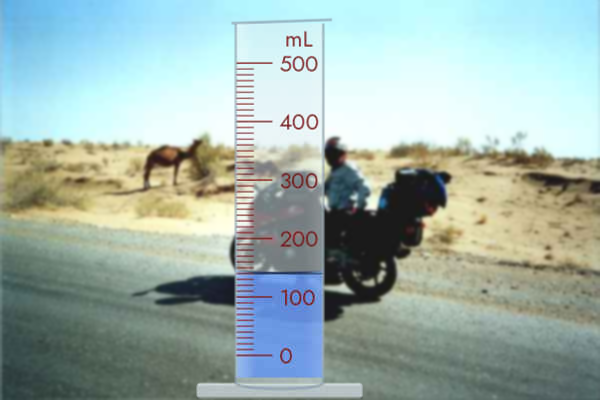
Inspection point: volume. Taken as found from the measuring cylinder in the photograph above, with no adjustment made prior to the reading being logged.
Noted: 140 mL
